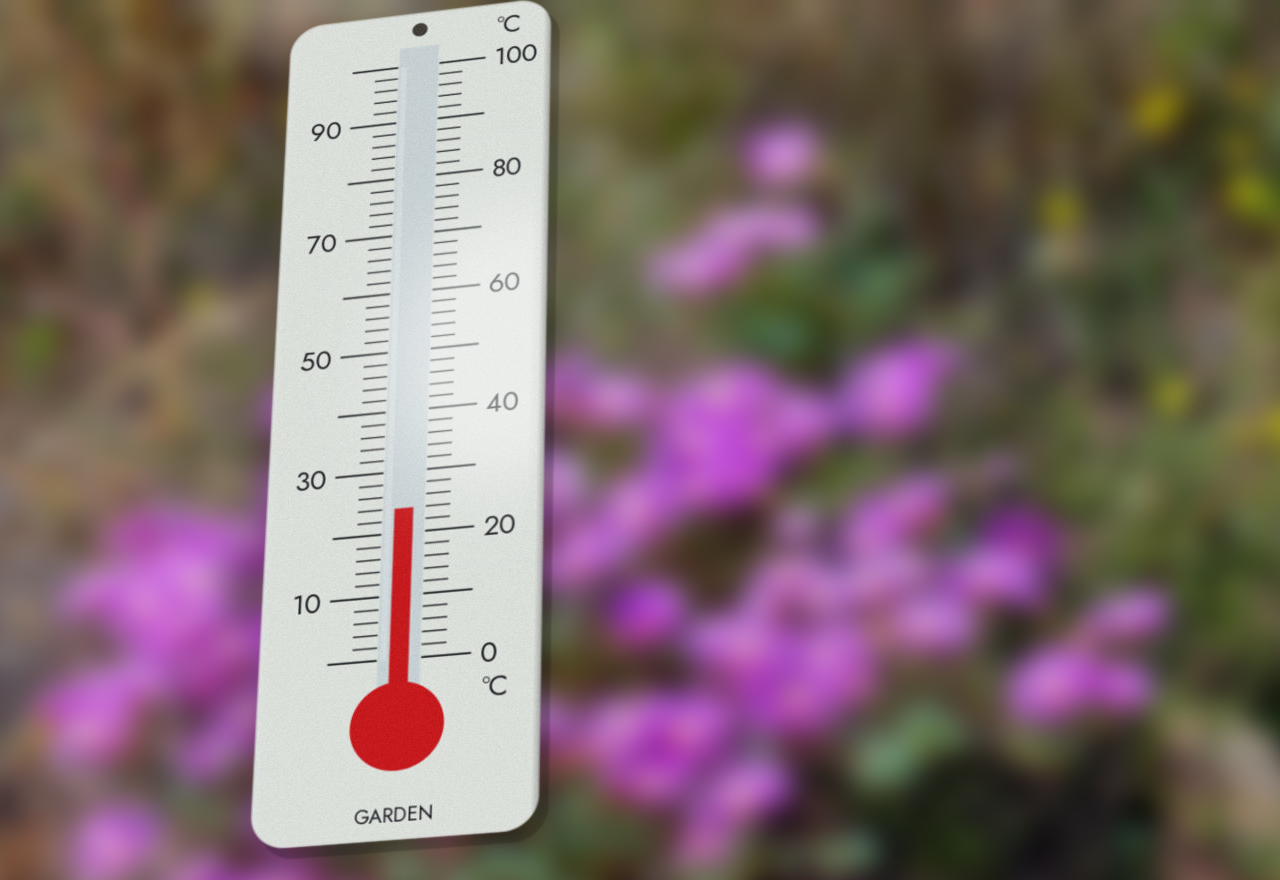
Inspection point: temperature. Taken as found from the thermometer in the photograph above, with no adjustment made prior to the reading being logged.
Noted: 24 °C
